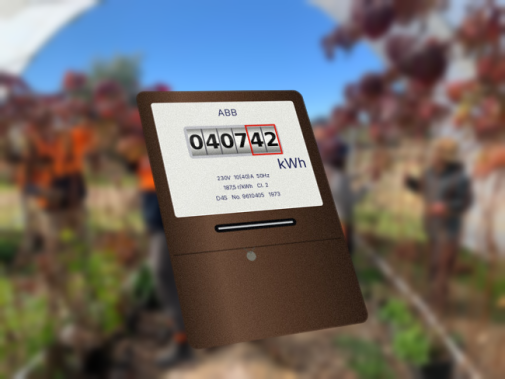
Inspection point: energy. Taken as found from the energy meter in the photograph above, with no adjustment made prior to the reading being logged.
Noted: 407.42 kWh
